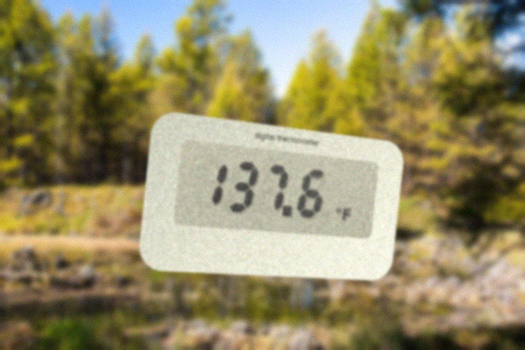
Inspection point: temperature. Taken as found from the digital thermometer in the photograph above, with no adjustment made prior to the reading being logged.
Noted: 137.6 °F
